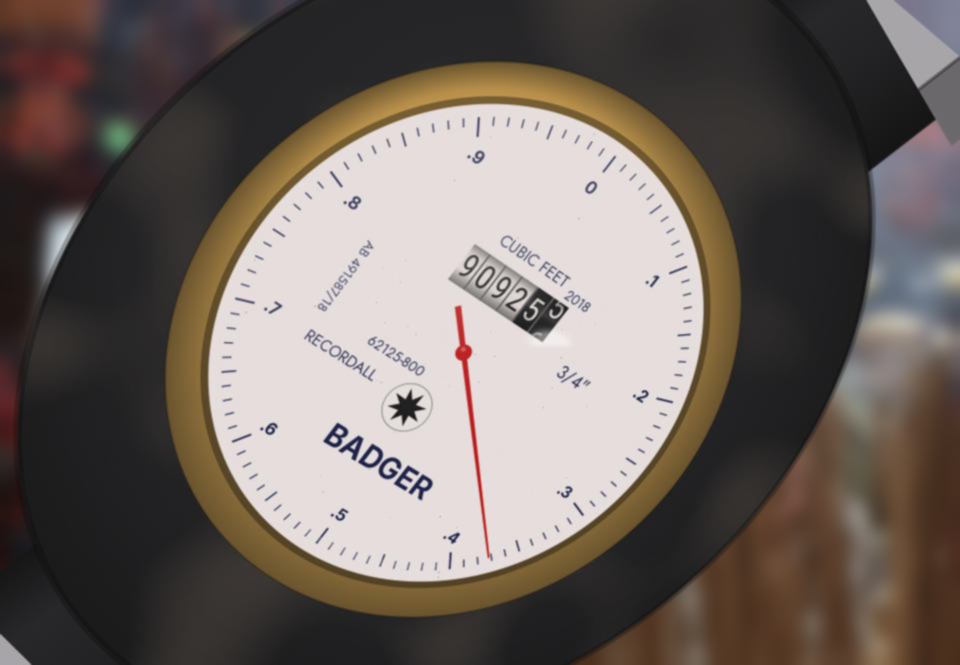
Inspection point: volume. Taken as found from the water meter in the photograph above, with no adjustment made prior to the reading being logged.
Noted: 909255.37 ft³
